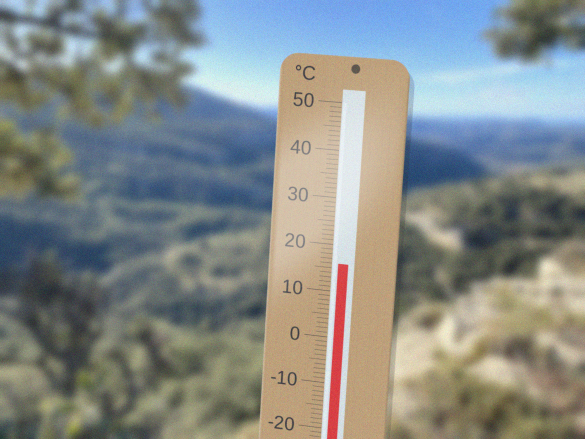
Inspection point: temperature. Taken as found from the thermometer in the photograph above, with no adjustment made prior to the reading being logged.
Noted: 16 °C
